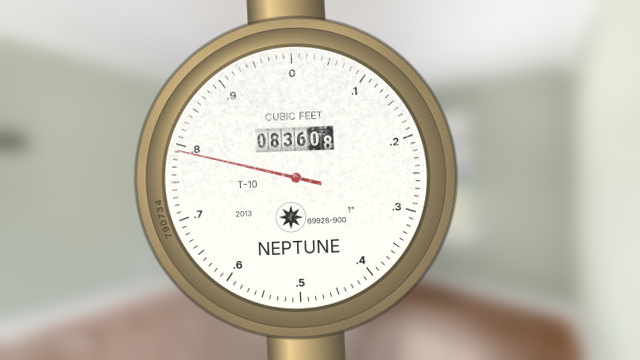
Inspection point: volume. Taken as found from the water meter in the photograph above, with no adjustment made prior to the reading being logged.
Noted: 83607.79 ft³
